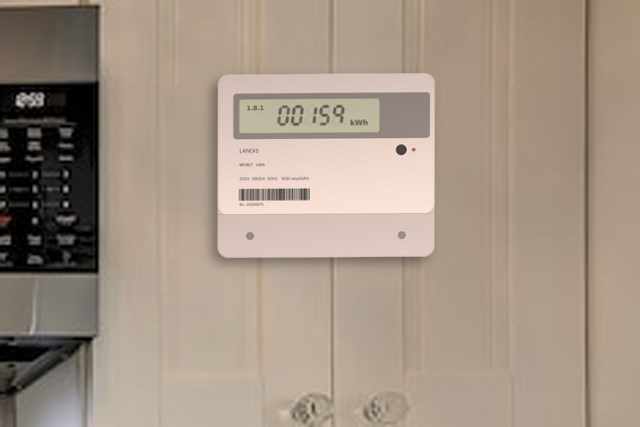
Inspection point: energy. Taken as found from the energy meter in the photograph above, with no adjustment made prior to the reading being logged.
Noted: 159 kWh
